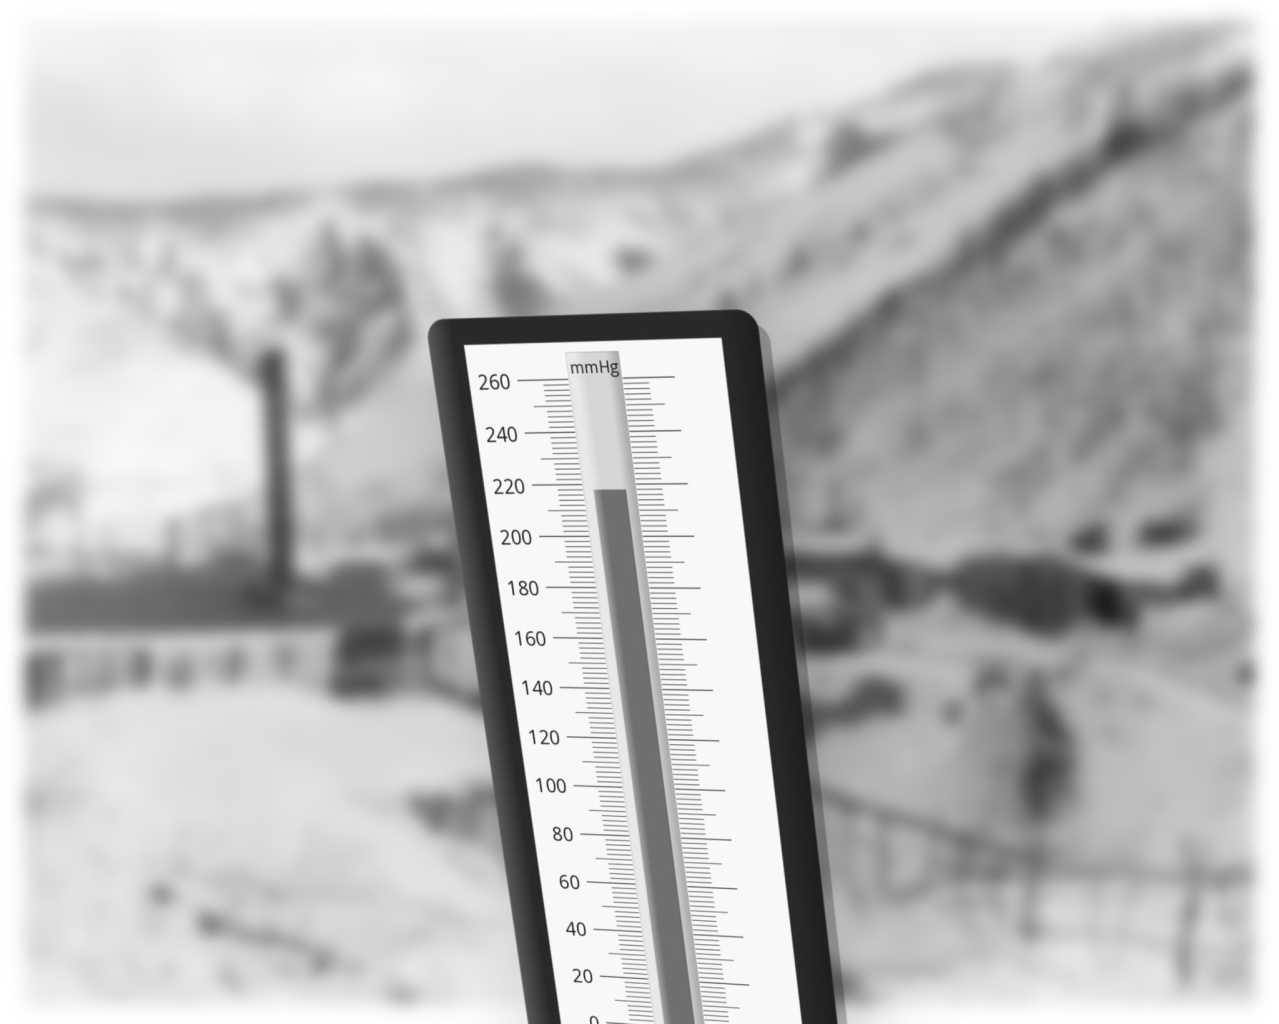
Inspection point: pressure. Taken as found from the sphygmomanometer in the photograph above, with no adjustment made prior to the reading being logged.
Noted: 218 mmHg
